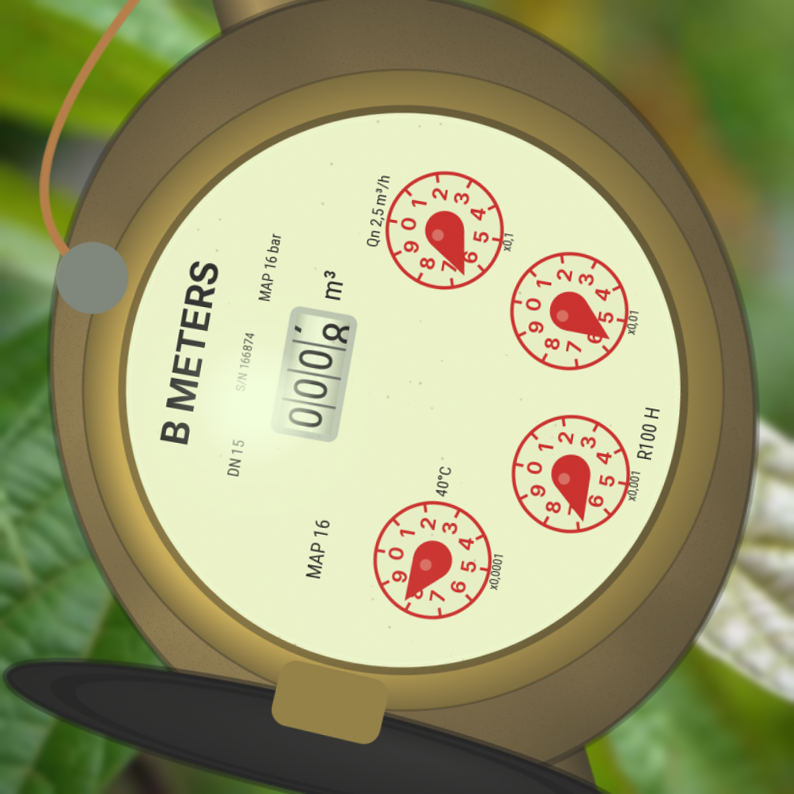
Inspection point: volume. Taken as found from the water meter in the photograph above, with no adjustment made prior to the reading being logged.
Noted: 7.6568 m³
